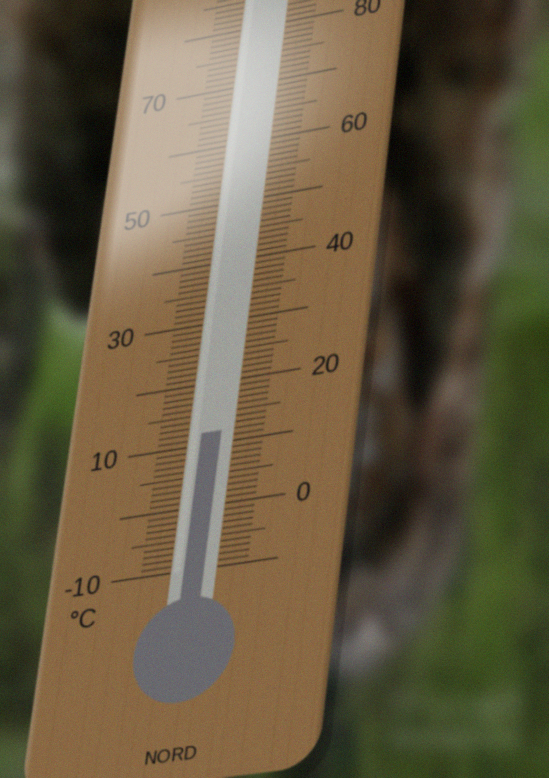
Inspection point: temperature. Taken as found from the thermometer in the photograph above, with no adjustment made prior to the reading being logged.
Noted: 12 °C
